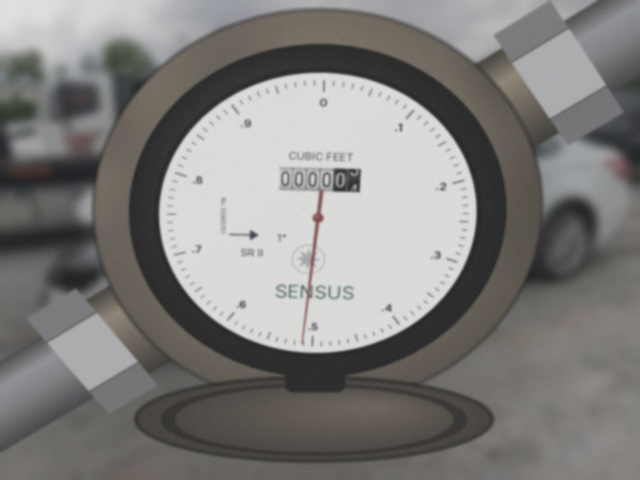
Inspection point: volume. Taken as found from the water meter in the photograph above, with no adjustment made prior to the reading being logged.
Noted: 3.51 ft³
